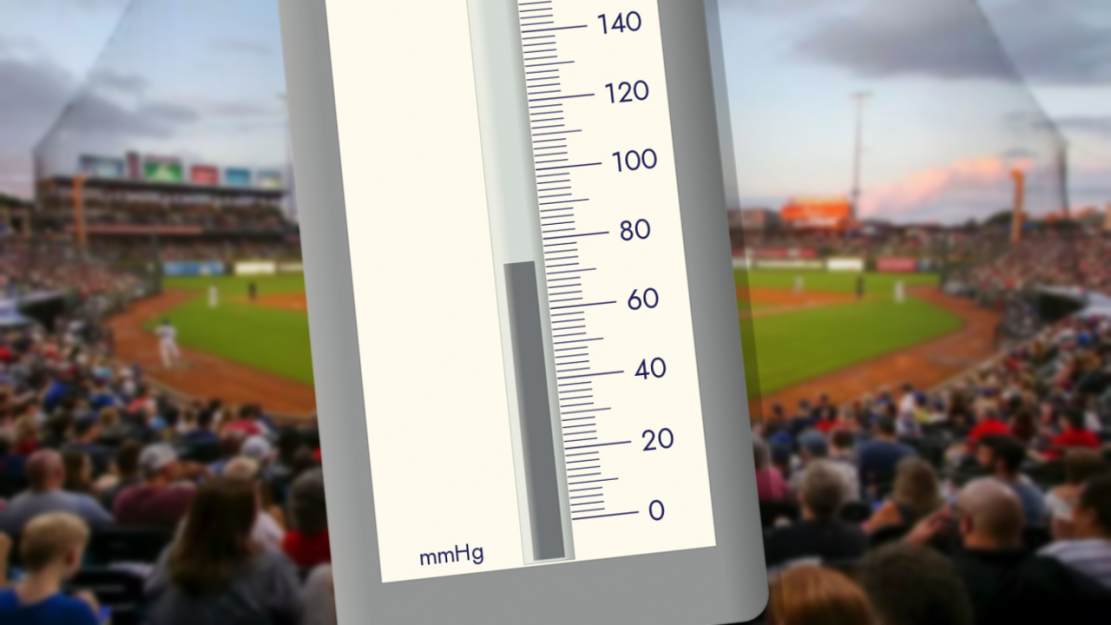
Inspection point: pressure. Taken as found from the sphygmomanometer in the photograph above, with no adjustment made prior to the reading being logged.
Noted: 74 mmHg
